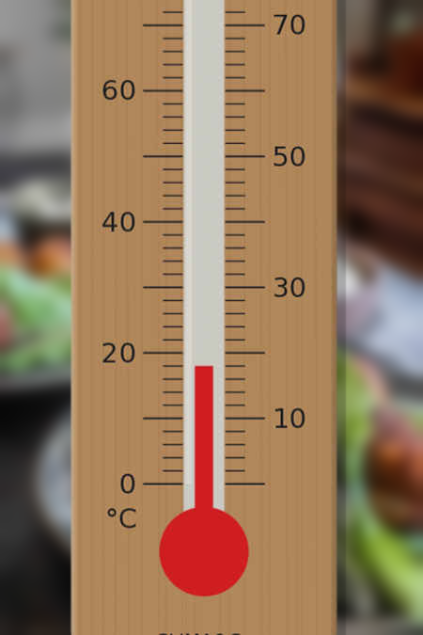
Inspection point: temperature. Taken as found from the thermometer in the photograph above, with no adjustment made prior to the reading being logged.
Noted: 18 °C
